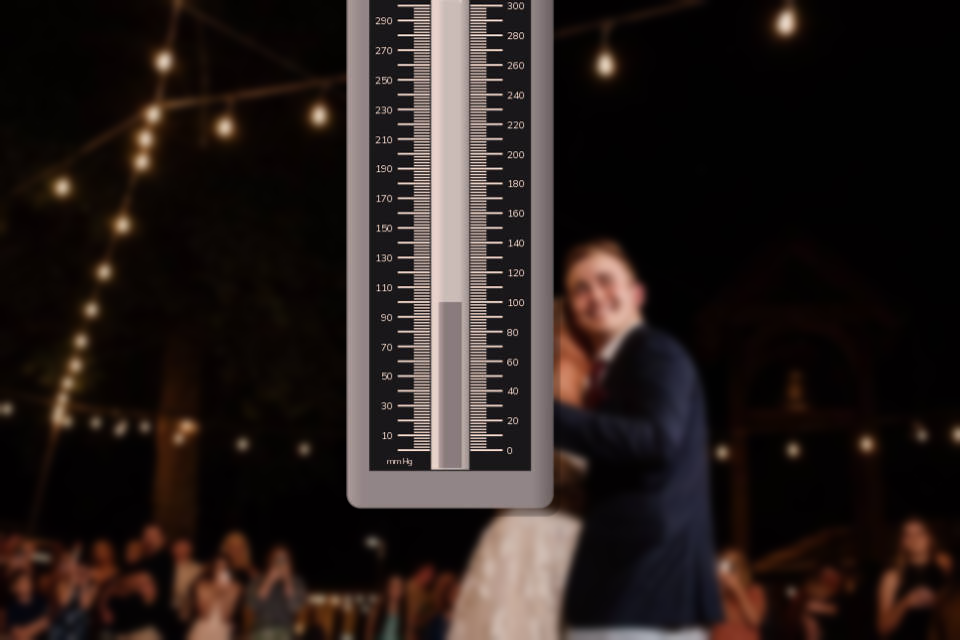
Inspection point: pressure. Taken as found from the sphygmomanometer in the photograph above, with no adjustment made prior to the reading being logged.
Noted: 100 mmHg
